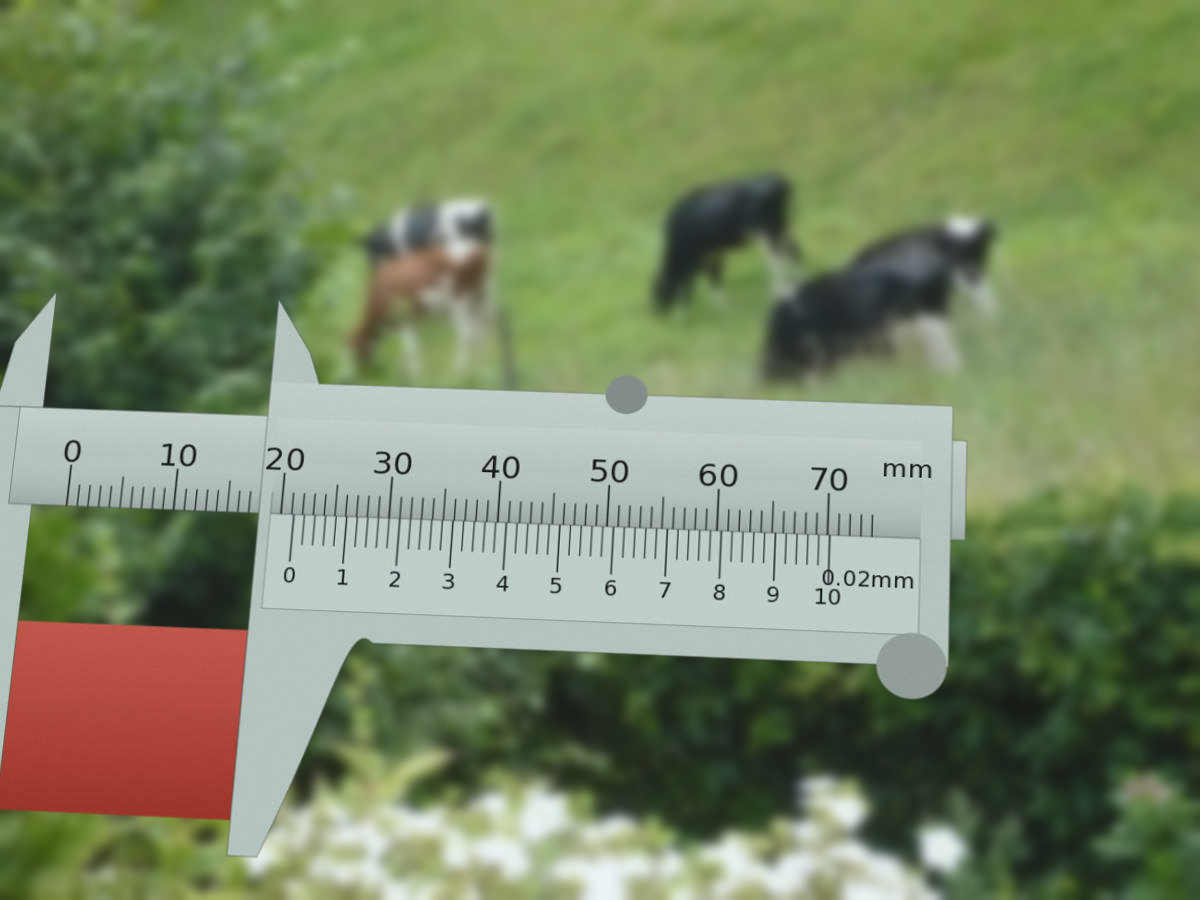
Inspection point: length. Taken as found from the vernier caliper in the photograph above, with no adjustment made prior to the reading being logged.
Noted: 21.2 mm
